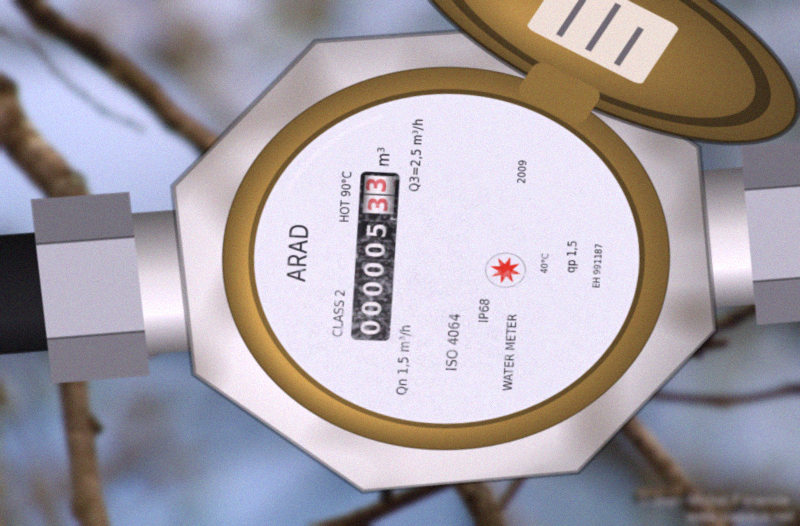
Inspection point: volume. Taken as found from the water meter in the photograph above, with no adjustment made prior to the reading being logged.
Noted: 5.33 m³
